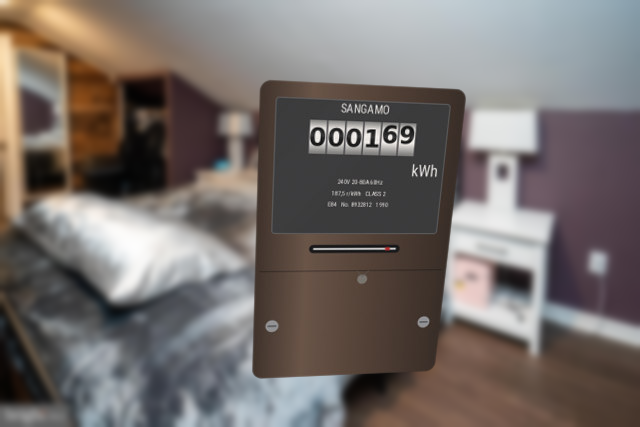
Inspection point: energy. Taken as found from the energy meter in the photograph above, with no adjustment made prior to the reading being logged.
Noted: 169 kWh
